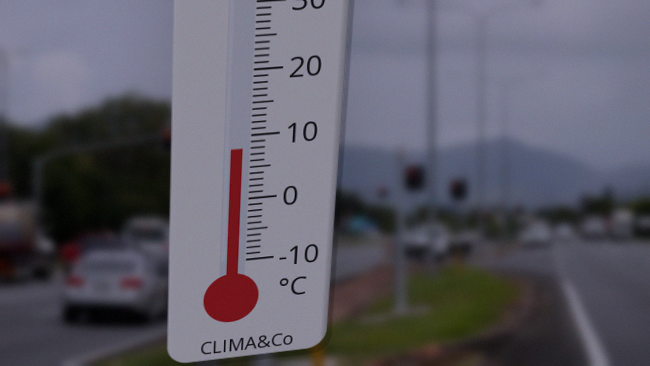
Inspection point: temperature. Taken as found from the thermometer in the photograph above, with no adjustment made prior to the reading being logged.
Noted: 8 °C
